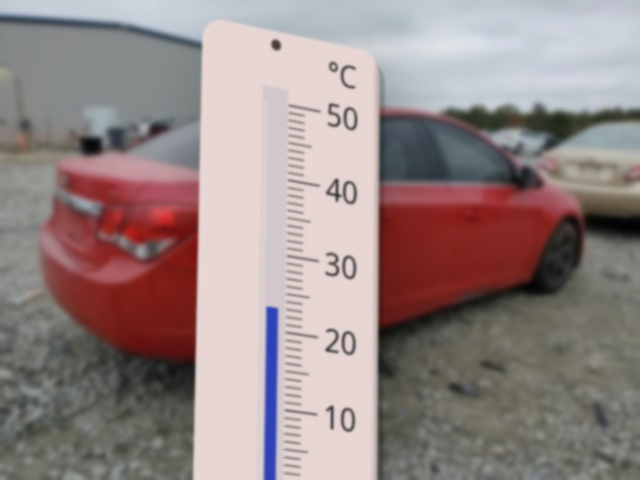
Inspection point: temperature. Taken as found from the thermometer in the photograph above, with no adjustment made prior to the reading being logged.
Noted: 23 °C
